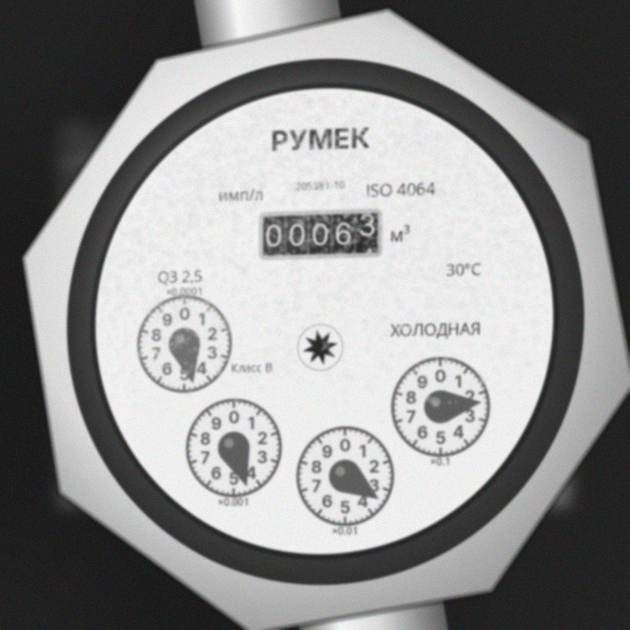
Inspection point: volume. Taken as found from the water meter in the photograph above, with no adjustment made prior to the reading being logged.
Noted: 63.2344 m³
